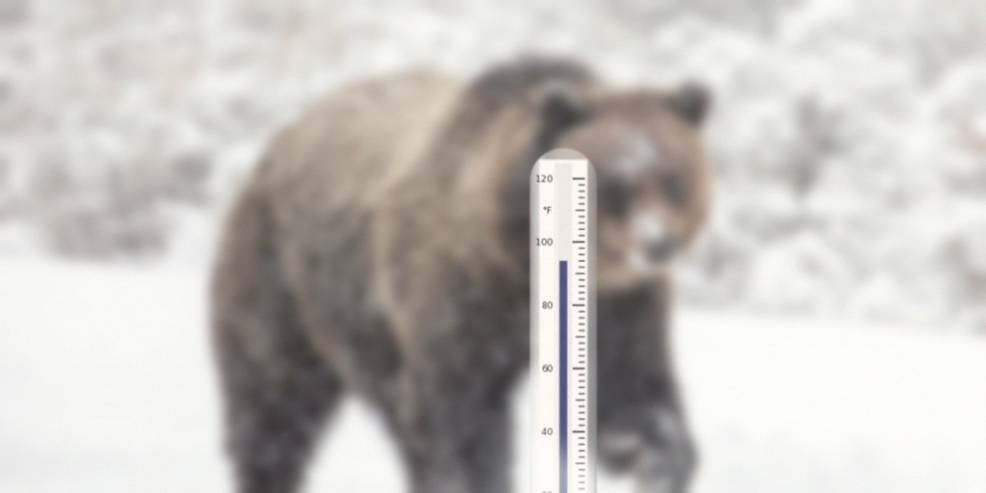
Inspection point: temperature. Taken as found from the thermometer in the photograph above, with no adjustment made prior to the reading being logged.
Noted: 94 °F
